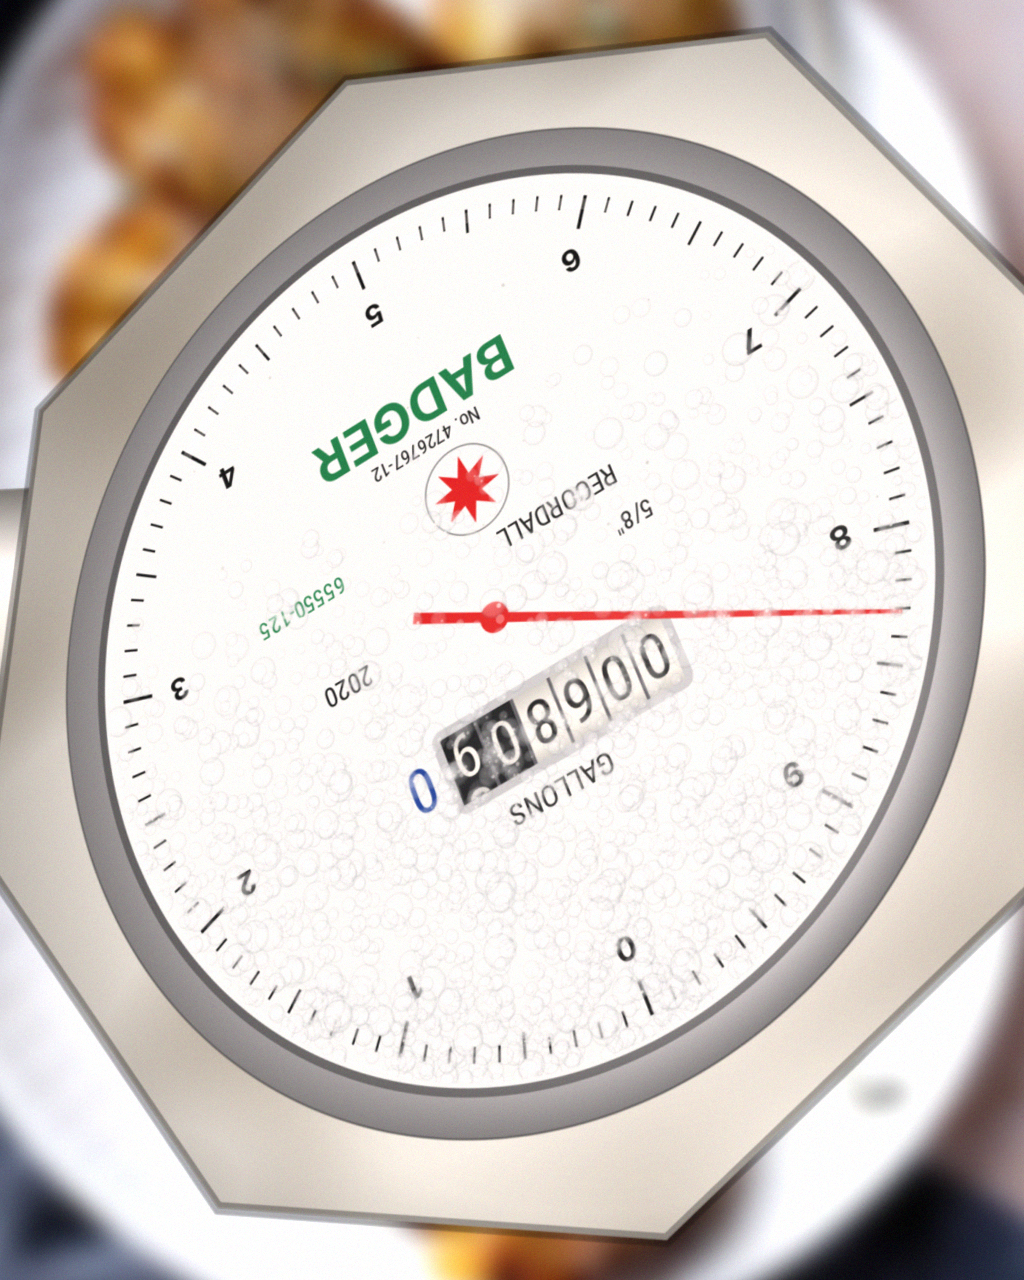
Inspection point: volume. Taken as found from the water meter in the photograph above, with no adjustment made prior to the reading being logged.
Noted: 68088.3 gal
